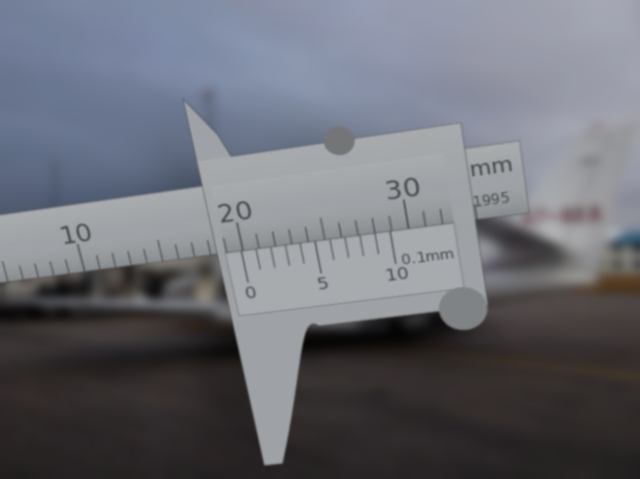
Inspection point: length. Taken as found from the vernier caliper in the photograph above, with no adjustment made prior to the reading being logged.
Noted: 19.9 mm
